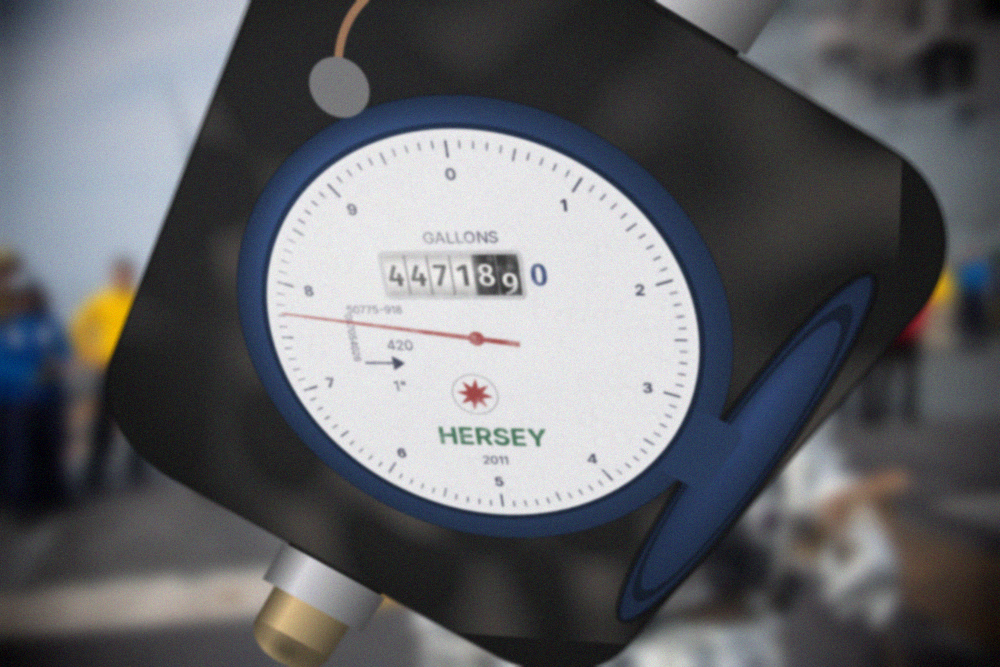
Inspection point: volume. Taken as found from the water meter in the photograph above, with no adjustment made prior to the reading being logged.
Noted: 4471887.7 gal
